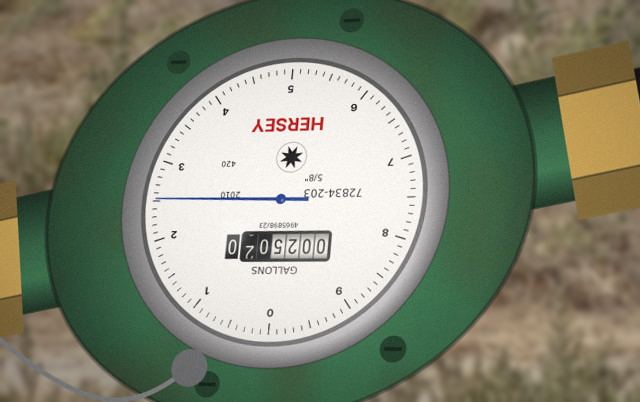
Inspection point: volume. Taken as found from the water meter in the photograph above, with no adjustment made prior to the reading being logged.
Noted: 25022.5 gal
